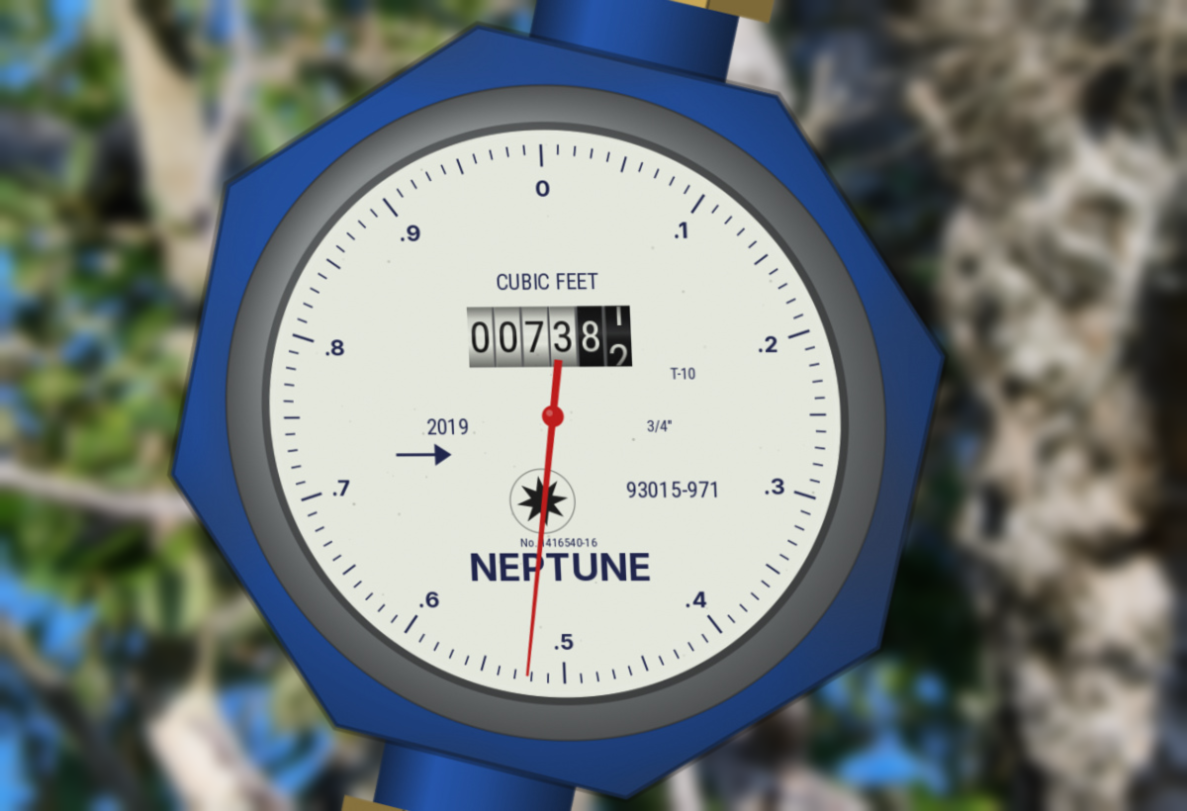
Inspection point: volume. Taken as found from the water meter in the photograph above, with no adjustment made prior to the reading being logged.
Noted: 7381.52 ft³
